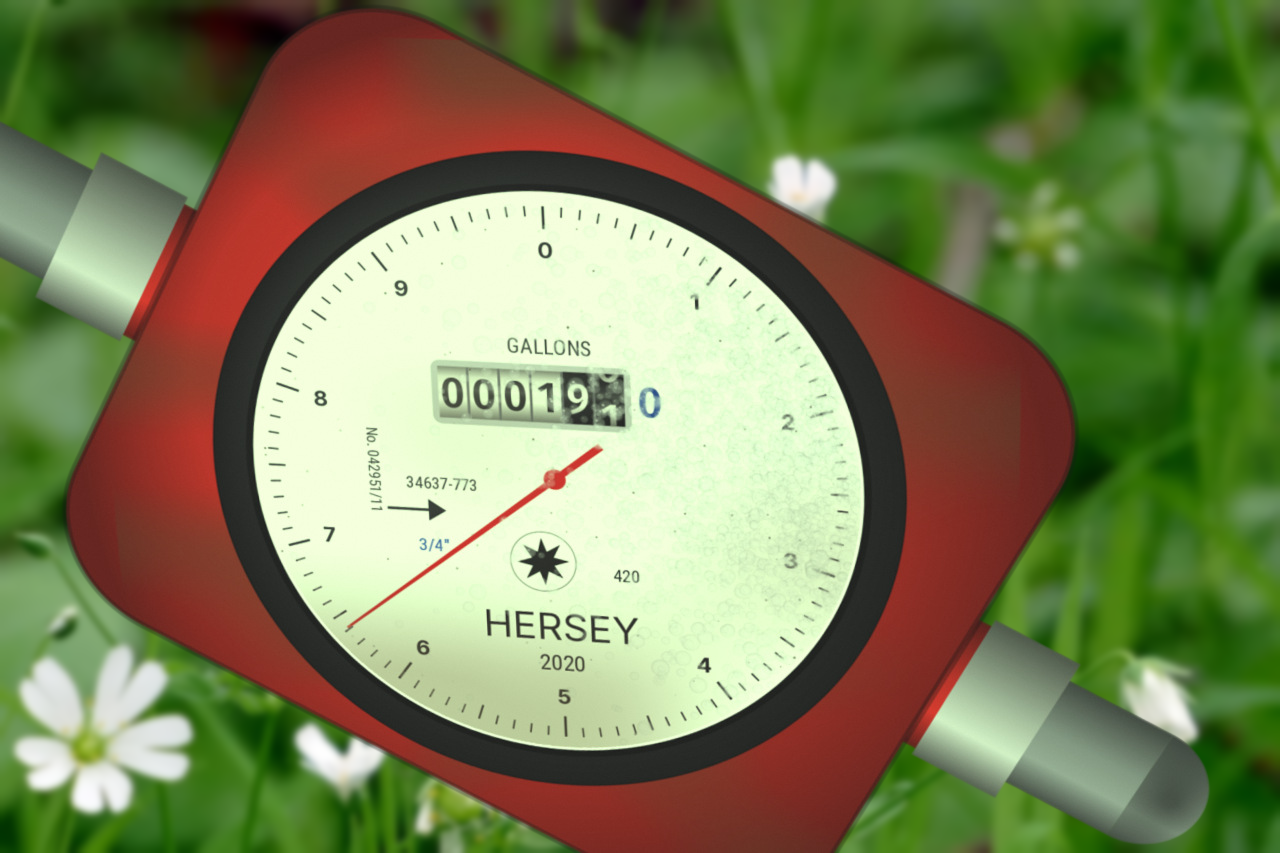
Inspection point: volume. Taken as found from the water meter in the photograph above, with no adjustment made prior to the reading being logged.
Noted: 1906.4 gal
